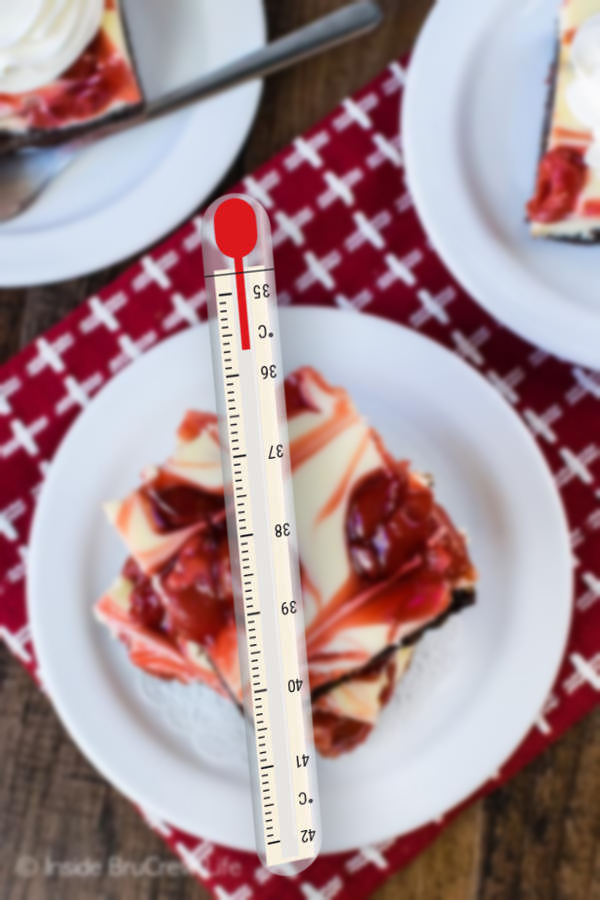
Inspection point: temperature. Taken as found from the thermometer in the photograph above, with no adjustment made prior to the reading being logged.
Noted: 35.7 °C
